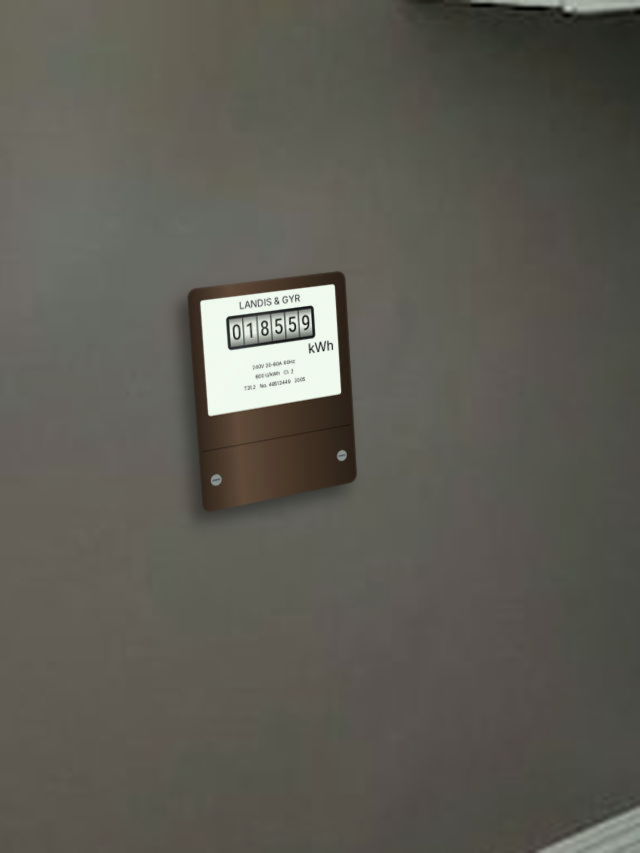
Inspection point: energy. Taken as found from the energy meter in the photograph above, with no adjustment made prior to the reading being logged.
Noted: 18559 kWh
